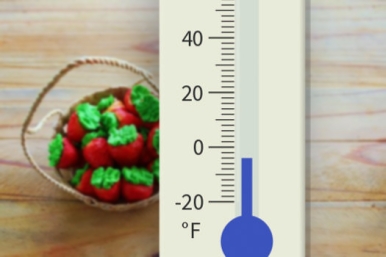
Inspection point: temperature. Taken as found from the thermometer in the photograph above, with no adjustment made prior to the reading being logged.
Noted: -4 °F
